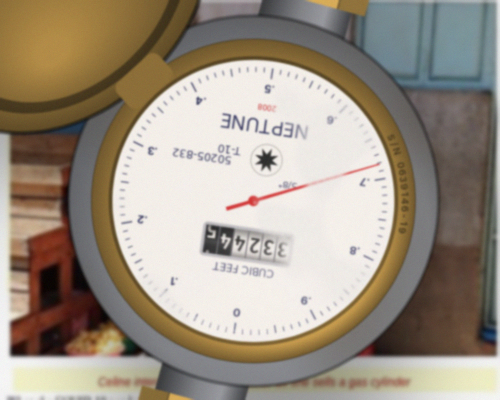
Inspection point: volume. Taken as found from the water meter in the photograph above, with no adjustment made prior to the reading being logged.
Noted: 332444.68 ft³
